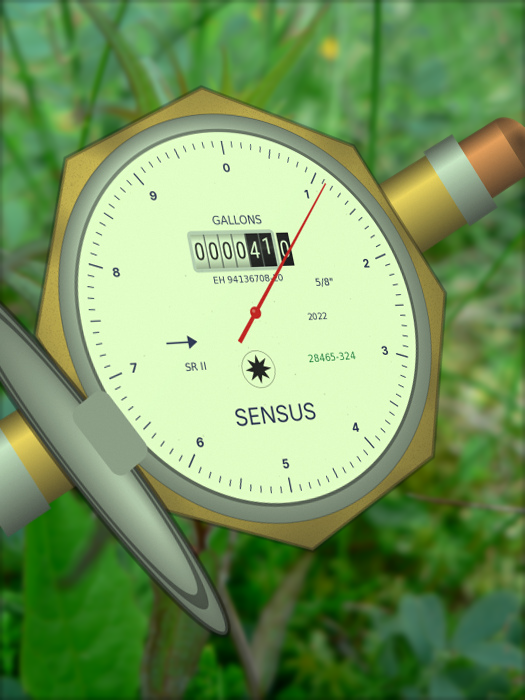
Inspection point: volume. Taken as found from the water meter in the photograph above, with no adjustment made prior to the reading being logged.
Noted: 411.1 gal
